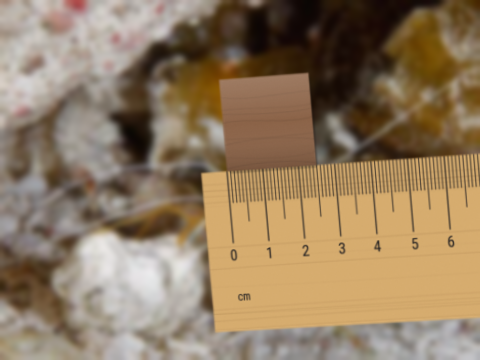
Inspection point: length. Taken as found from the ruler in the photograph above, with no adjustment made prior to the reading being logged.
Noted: 2.5 cm
